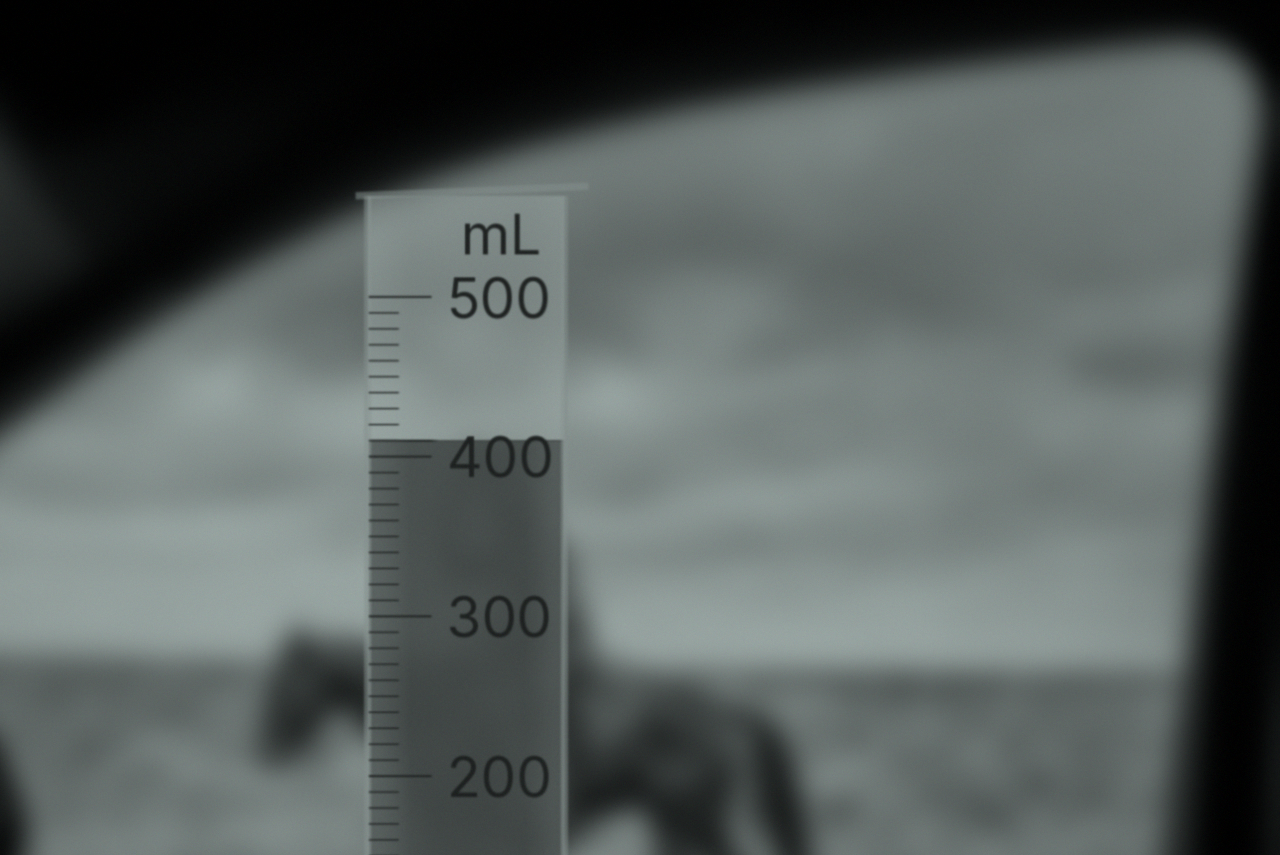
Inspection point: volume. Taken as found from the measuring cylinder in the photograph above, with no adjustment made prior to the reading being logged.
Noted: 410 mL
